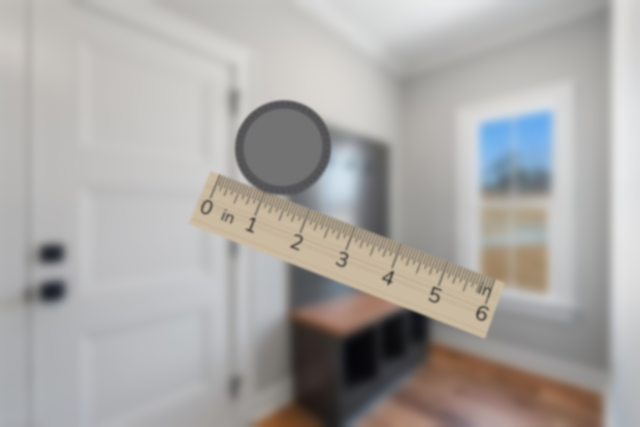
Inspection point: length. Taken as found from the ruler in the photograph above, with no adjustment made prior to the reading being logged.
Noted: 2 in
